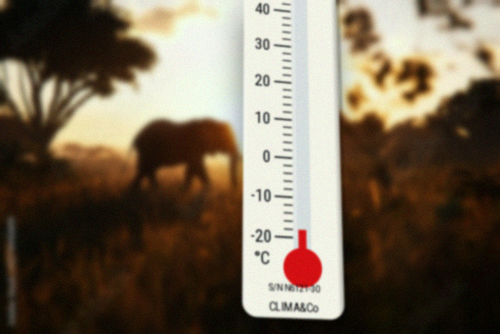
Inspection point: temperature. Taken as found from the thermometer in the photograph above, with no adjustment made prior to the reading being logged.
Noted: -18 °C
